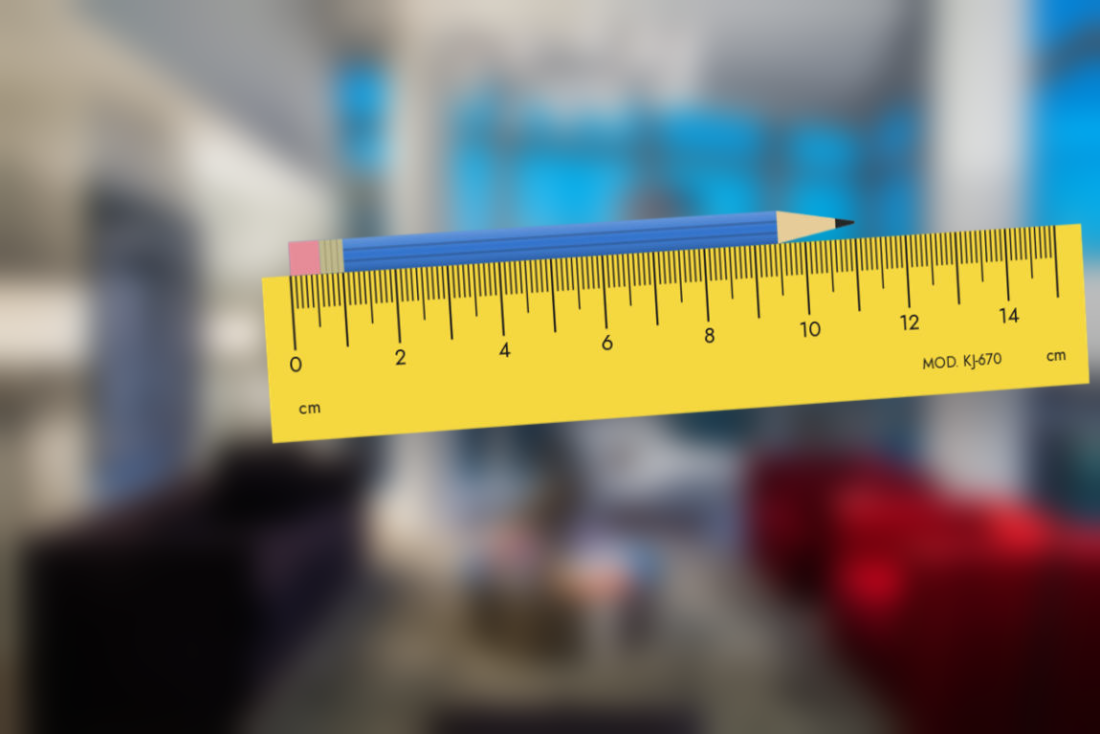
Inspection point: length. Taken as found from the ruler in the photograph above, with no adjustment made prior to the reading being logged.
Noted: 11 cm
